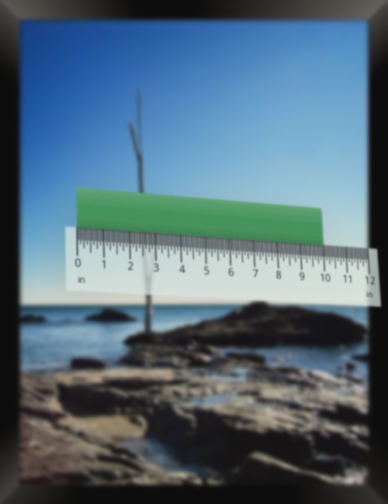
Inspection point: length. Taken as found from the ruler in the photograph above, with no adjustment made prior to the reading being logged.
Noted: 10 in
